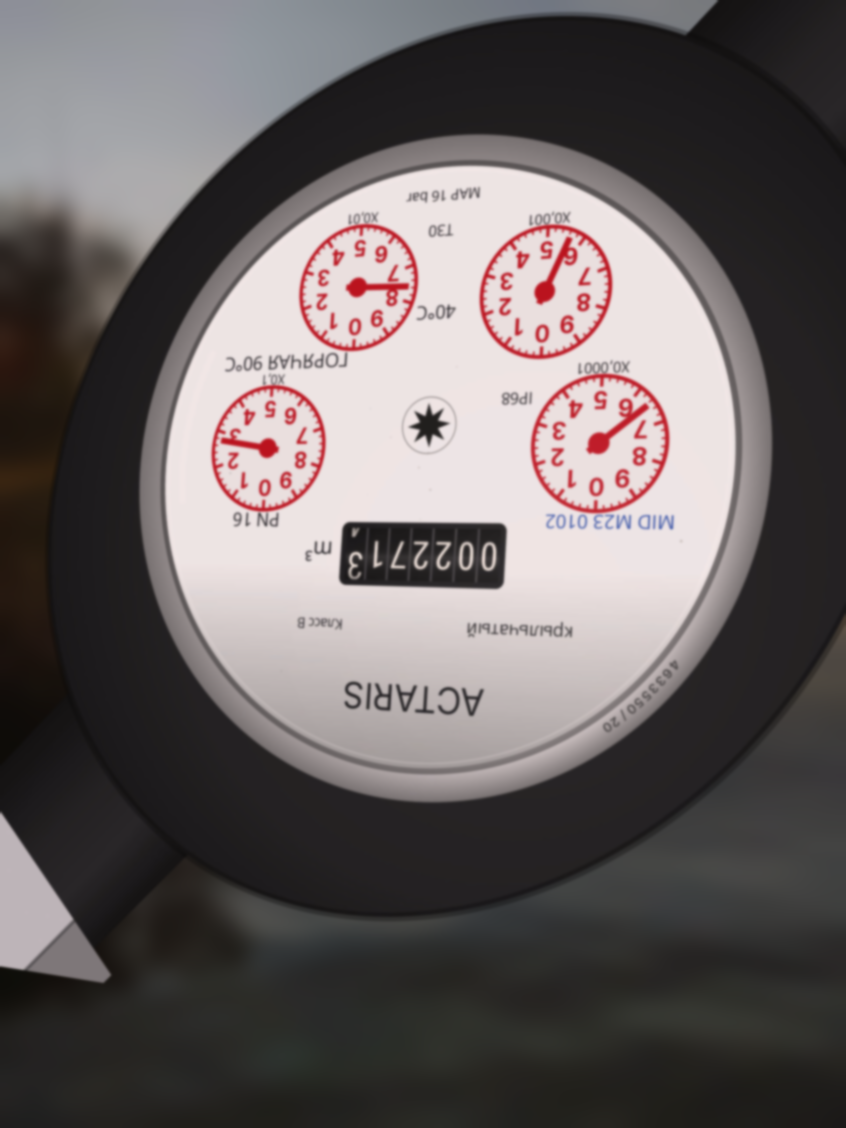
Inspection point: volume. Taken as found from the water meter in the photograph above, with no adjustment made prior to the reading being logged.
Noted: 22713.2756 m³
